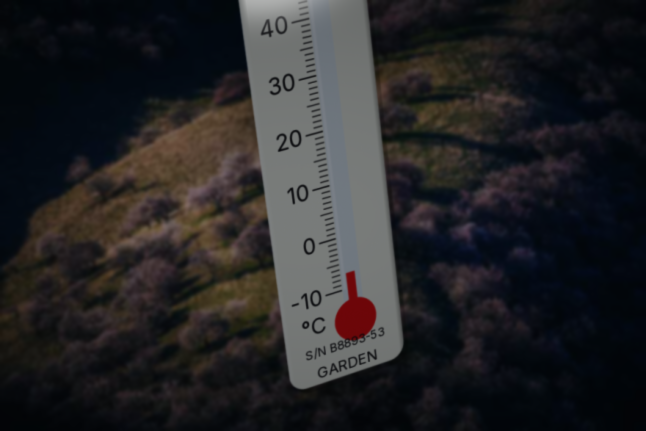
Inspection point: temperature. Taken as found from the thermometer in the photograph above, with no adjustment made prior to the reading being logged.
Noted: -7 °C
